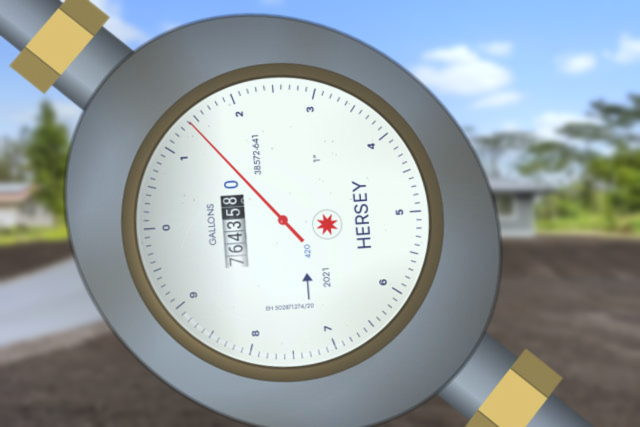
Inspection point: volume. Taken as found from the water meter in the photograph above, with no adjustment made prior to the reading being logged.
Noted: 7643581.4 gal
